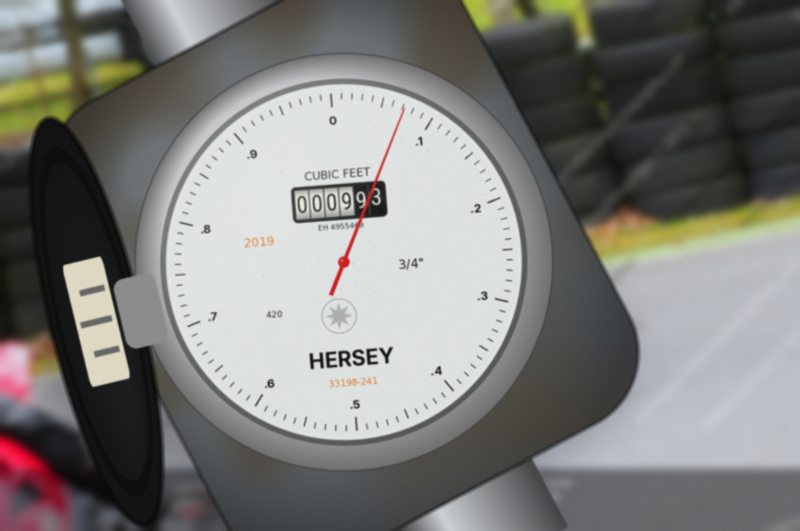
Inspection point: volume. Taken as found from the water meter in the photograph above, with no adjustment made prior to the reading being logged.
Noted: 993.07 ft³
